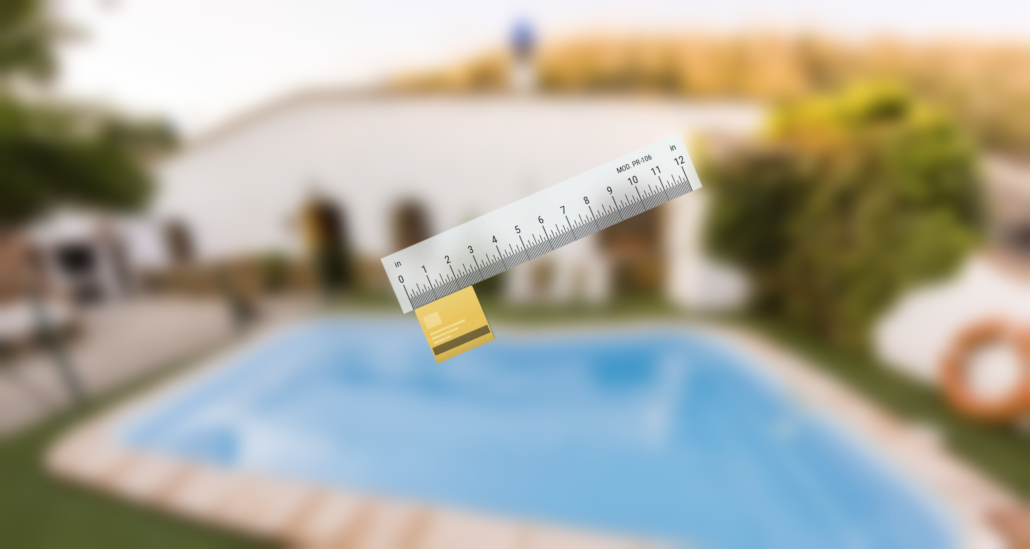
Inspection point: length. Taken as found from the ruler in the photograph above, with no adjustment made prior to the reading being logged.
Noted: 2.5 in
